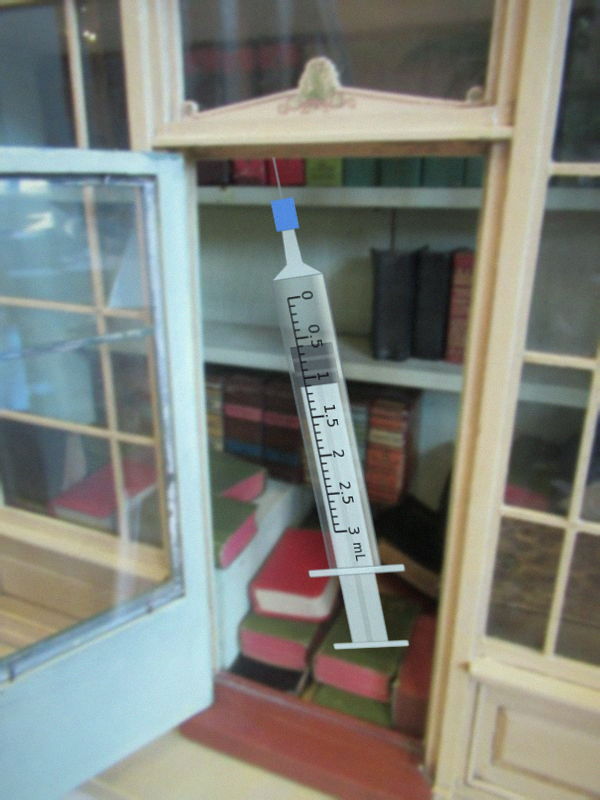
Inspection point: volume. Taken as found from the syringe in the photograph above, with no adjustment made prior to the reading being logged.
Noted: 0.6 mL
